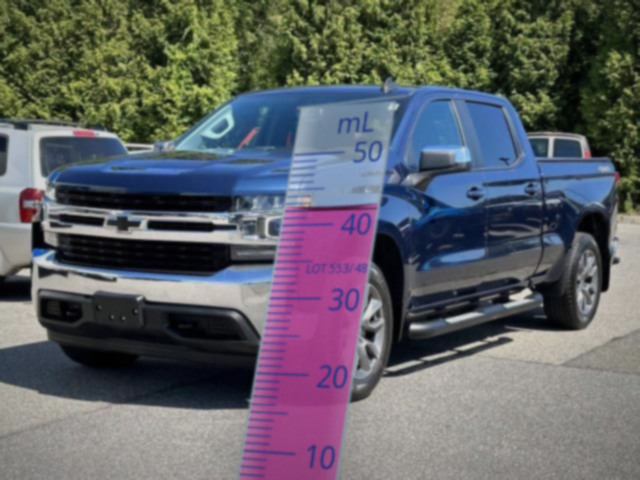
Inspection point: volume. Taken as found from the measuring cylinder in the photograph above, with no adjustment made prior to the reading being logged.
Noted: 42 mL
